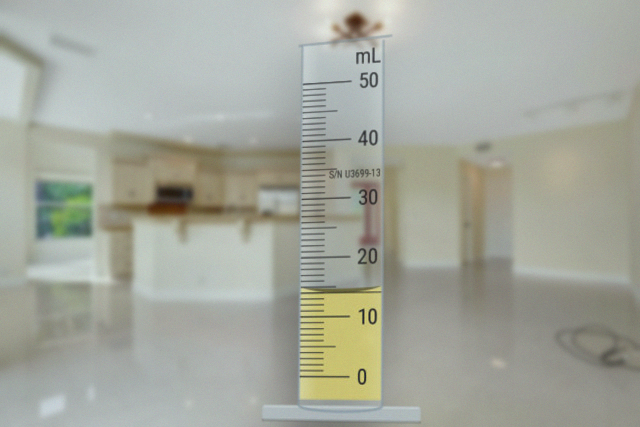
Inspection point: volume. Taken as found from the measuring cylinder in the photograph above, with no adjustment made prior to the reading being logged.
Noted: 14 mL
